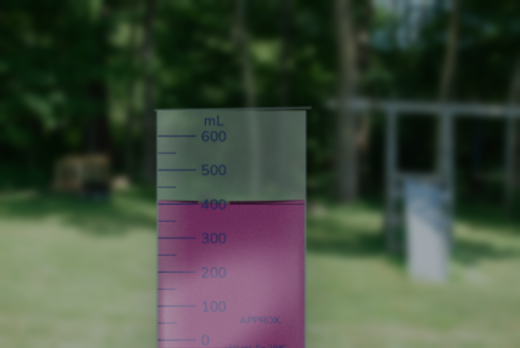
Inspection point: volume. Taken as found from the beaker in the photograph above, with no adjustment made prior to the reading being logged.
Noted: 400 mL
